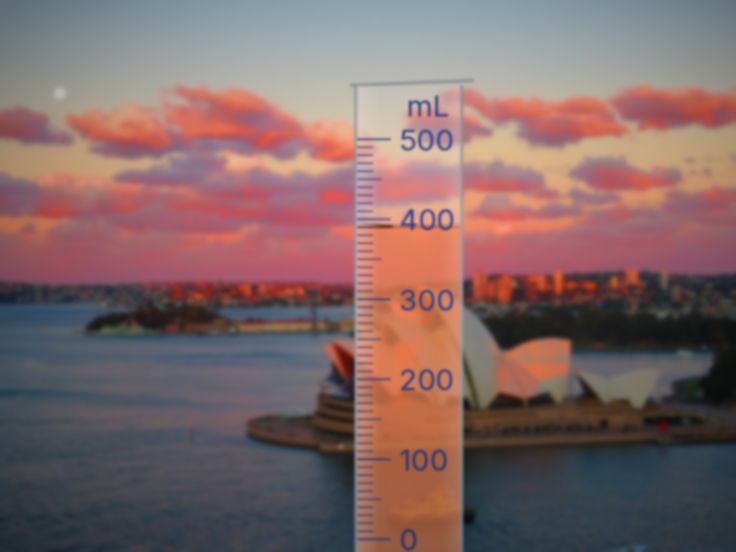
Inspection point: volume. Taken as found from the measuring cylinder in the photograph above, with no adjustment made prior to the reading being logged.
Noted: 390 mL
